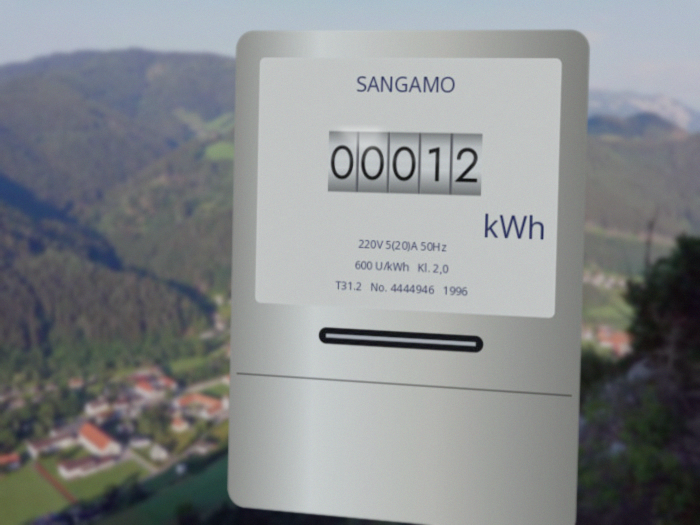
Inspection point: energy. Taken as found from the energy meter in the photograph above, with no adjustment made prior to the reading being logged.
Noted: 12 kWh
